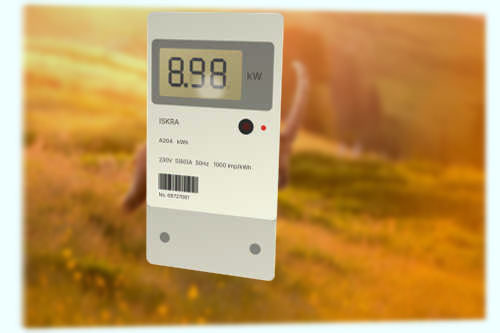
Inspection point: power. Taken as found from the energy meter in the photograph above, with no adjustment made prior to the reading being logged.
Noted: 8.98 kW
